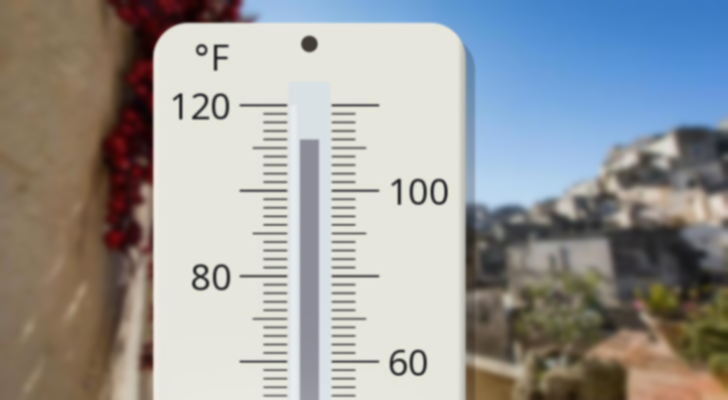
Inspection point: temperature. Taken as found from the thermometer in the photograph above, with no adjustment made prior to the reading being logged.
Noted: 112 °F
